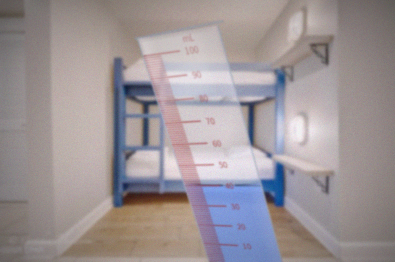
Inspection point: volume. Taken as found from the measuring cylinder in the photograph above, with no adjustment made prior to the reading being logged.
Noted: 40 mL
